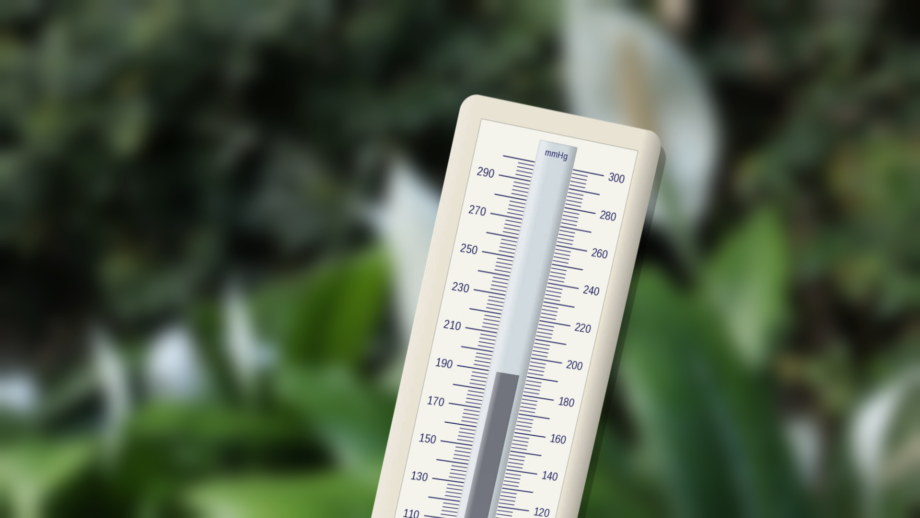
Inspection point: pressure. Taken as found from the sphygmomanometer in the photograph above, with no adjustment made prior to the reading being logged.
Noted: 190 mmHg
